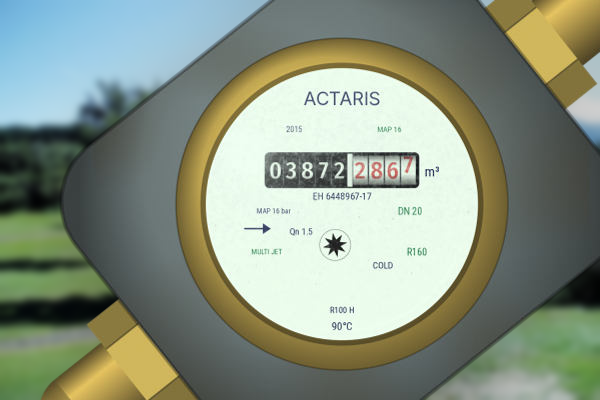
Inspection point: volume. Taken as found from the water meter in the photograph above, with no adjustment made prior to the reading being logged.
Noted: 3872.2867 m³
